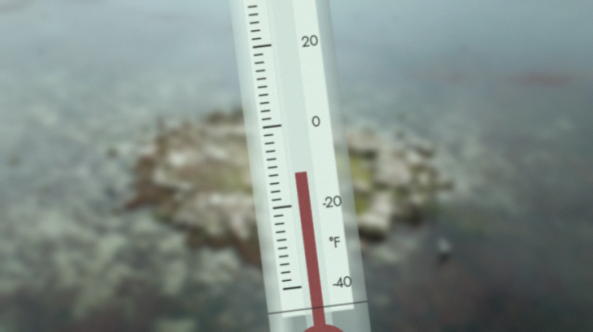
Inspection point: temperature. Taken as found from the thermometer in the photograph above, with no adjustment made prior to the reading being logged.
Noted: -12 °F
